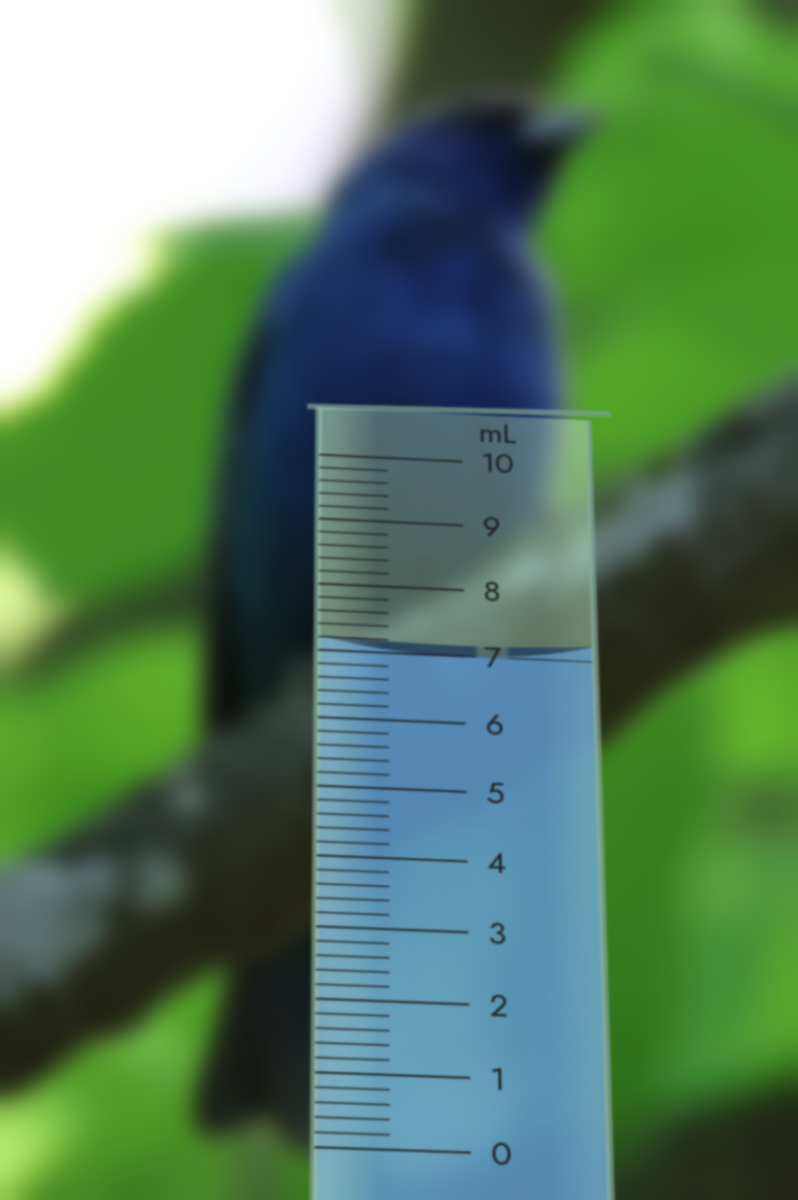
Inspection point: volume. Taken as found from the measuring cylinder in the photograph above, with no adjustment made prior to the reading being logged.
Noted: 7 mL
